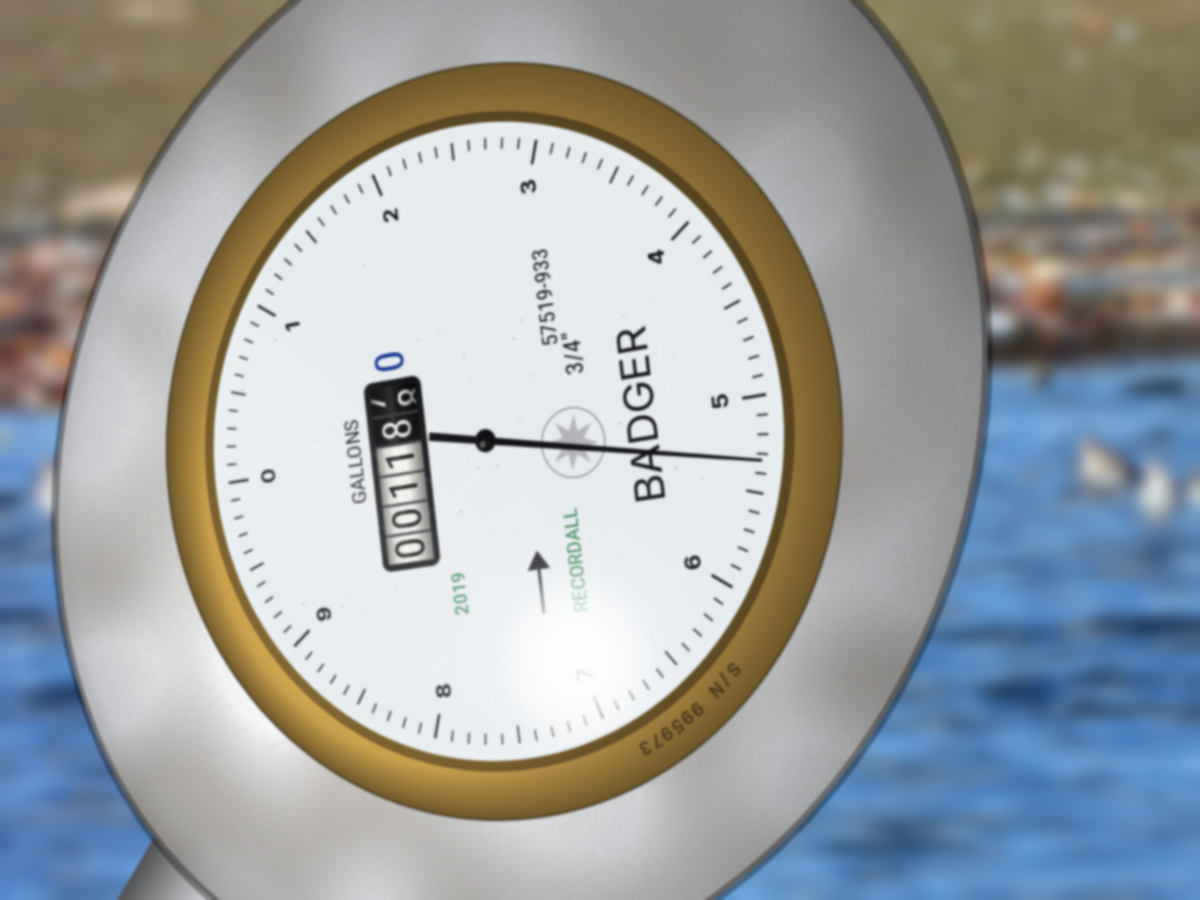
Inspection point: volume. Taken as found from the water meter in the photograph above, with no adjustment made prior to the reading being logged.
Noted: 11875.3 gal
